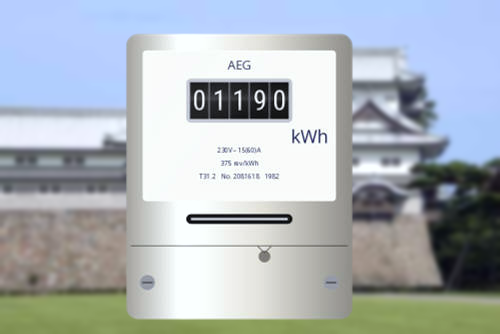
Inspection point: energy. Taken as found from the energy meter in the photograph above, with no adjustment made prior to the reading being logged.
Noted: 1190 kWh
